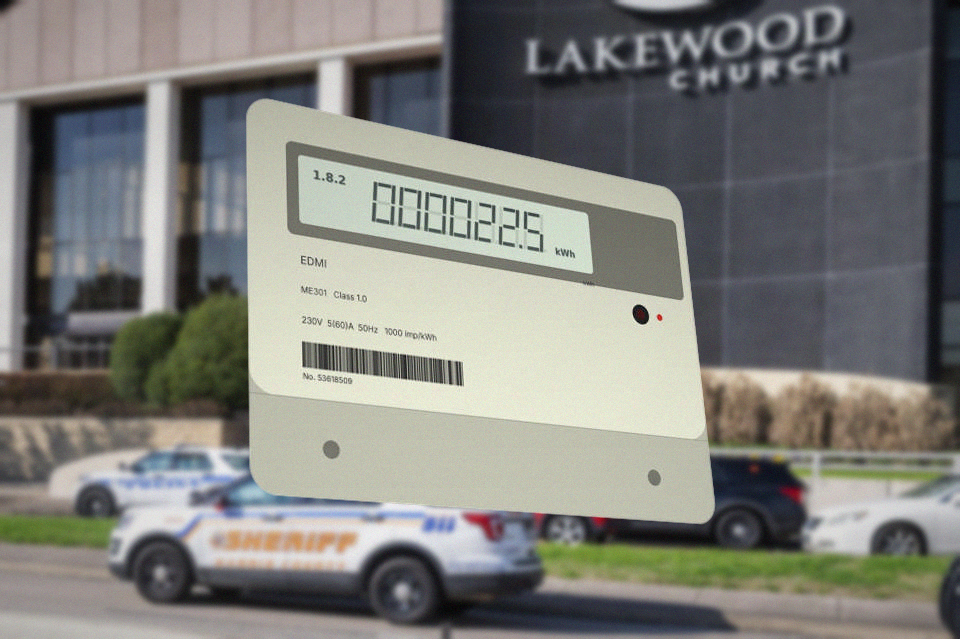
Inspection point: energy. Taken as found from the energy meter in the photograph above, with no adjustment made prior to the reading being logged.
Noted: 22.5 kWh
